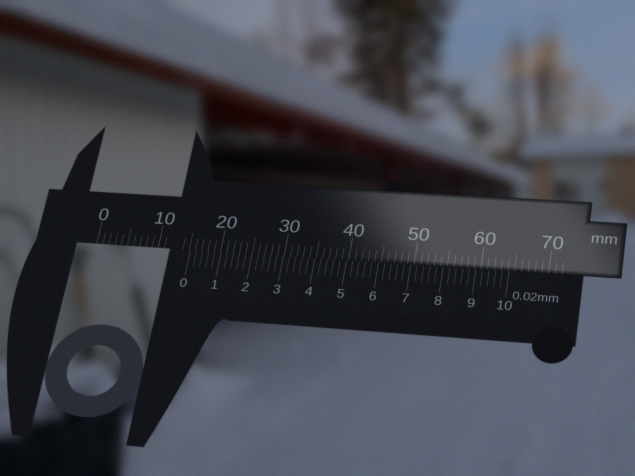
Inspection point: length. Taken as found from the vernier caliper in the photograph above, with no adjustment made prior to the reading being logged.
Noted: 15.2 mm
